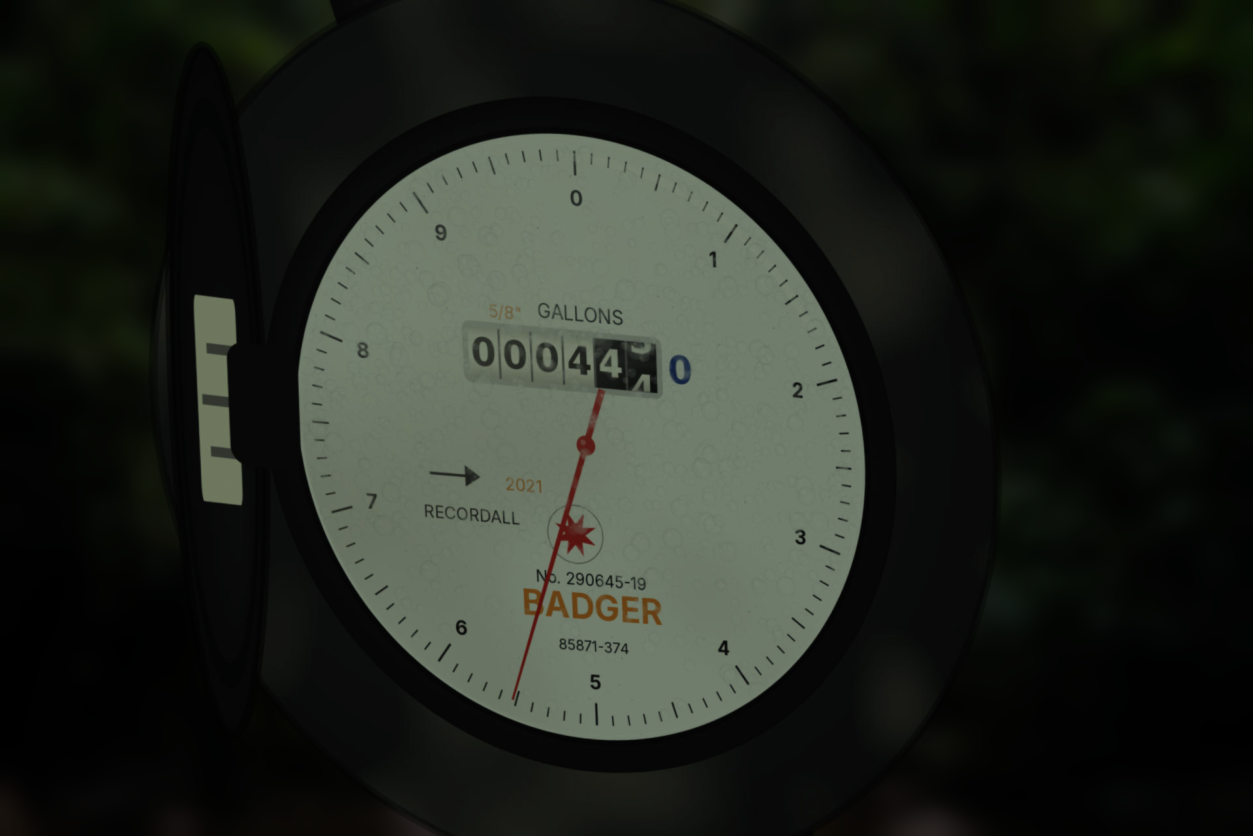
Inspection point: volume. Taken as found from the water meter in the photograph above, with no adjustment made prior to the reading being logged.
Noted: 4435.5 gal
